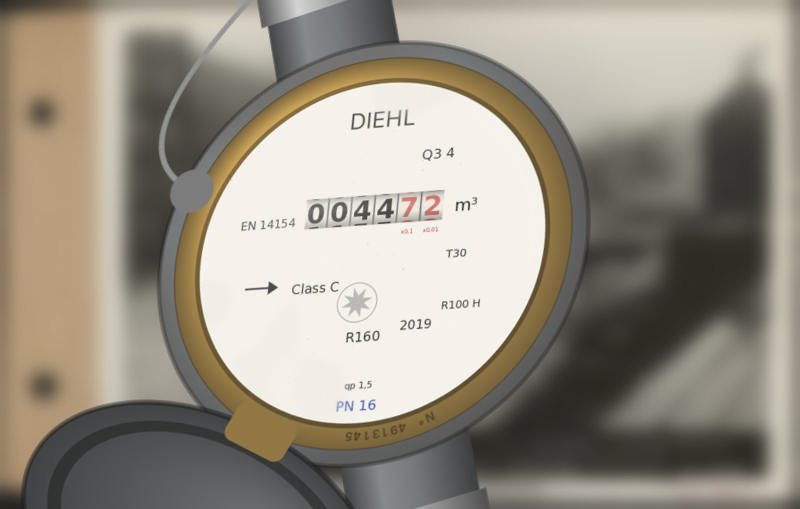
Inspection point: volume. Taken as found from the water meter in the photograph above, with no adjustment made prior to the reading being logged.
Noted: 44.72 m³
